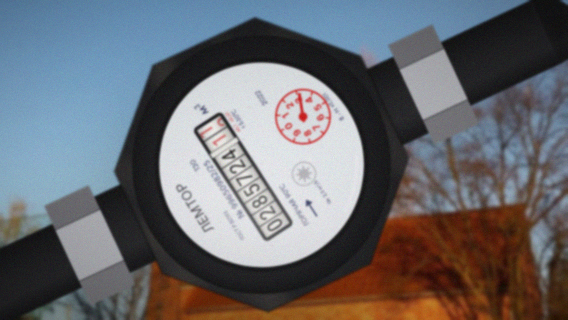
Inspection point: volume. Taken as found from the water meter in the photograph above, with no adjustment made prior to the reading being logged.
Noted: 285724.113 m³
